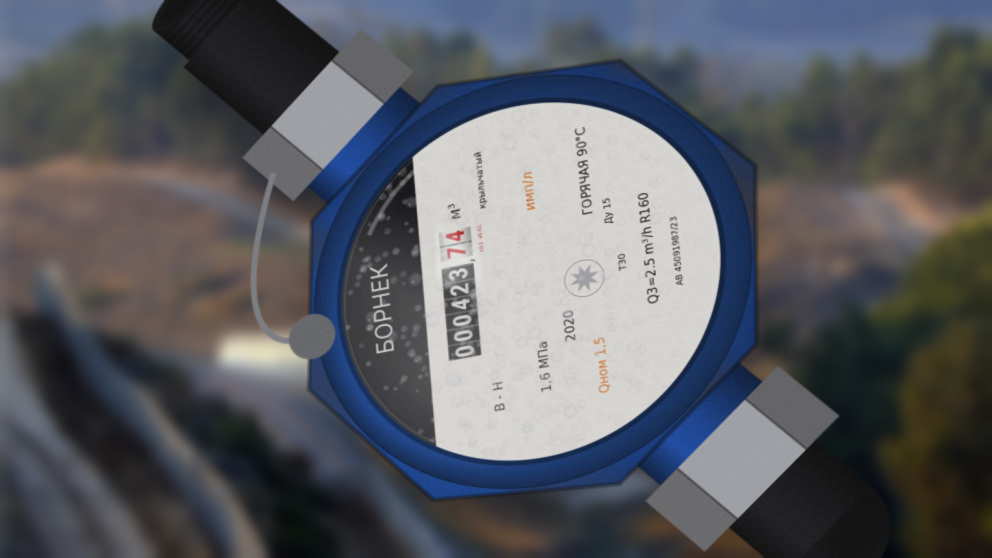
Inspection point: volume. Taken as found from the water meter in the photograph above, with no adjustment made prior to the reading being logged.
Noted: 423.74 m³
